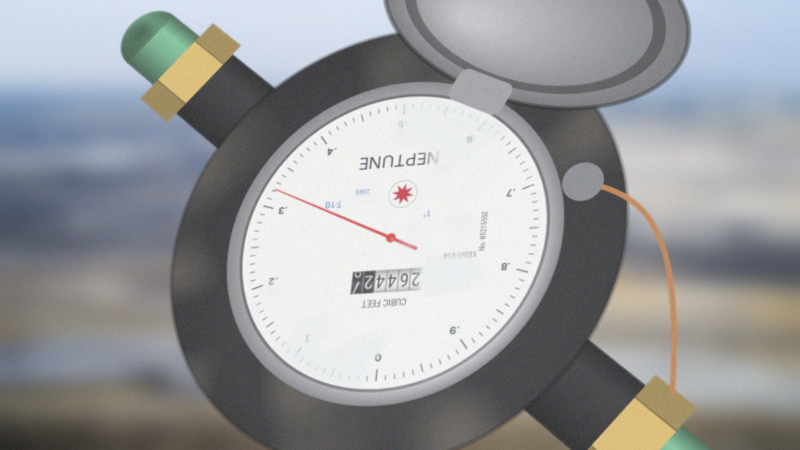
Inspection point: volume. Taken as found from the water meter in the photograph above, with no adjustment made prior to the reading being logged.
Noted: 264427.32 ft³
